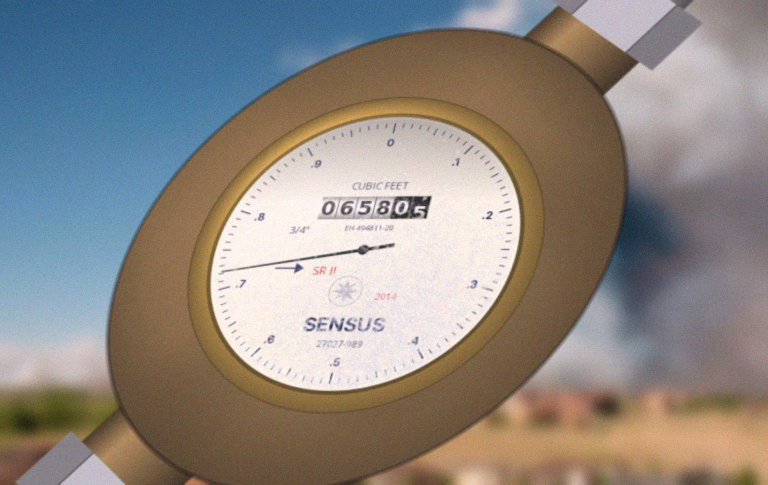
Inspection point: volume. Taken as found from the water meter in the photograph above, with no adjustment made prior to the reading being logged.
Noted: 65804.72 ft³
